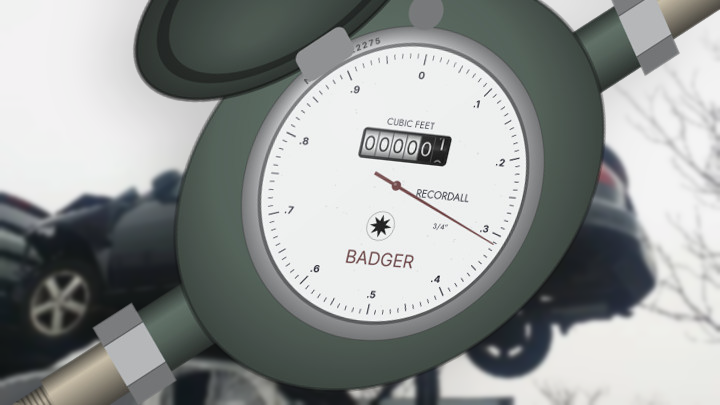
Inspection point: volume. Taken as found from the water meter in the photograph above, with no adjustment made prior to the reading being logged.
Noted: 1.31 ft³
